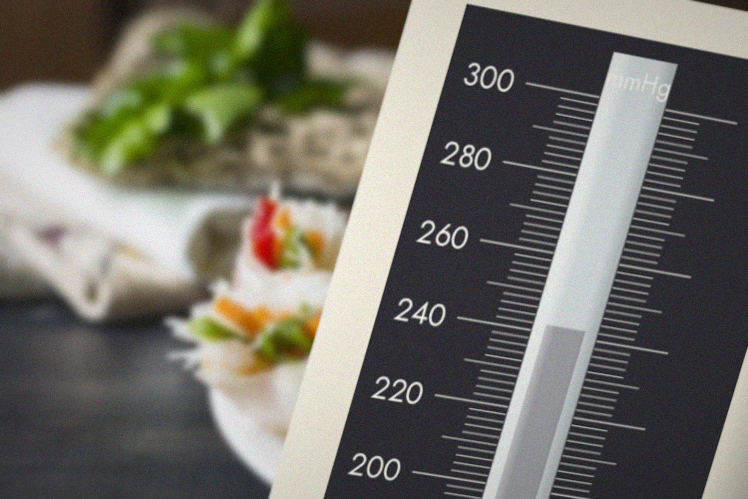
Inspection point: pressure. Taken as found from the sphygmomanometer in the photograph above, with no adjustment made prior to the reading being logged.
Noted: 242 mmHg
